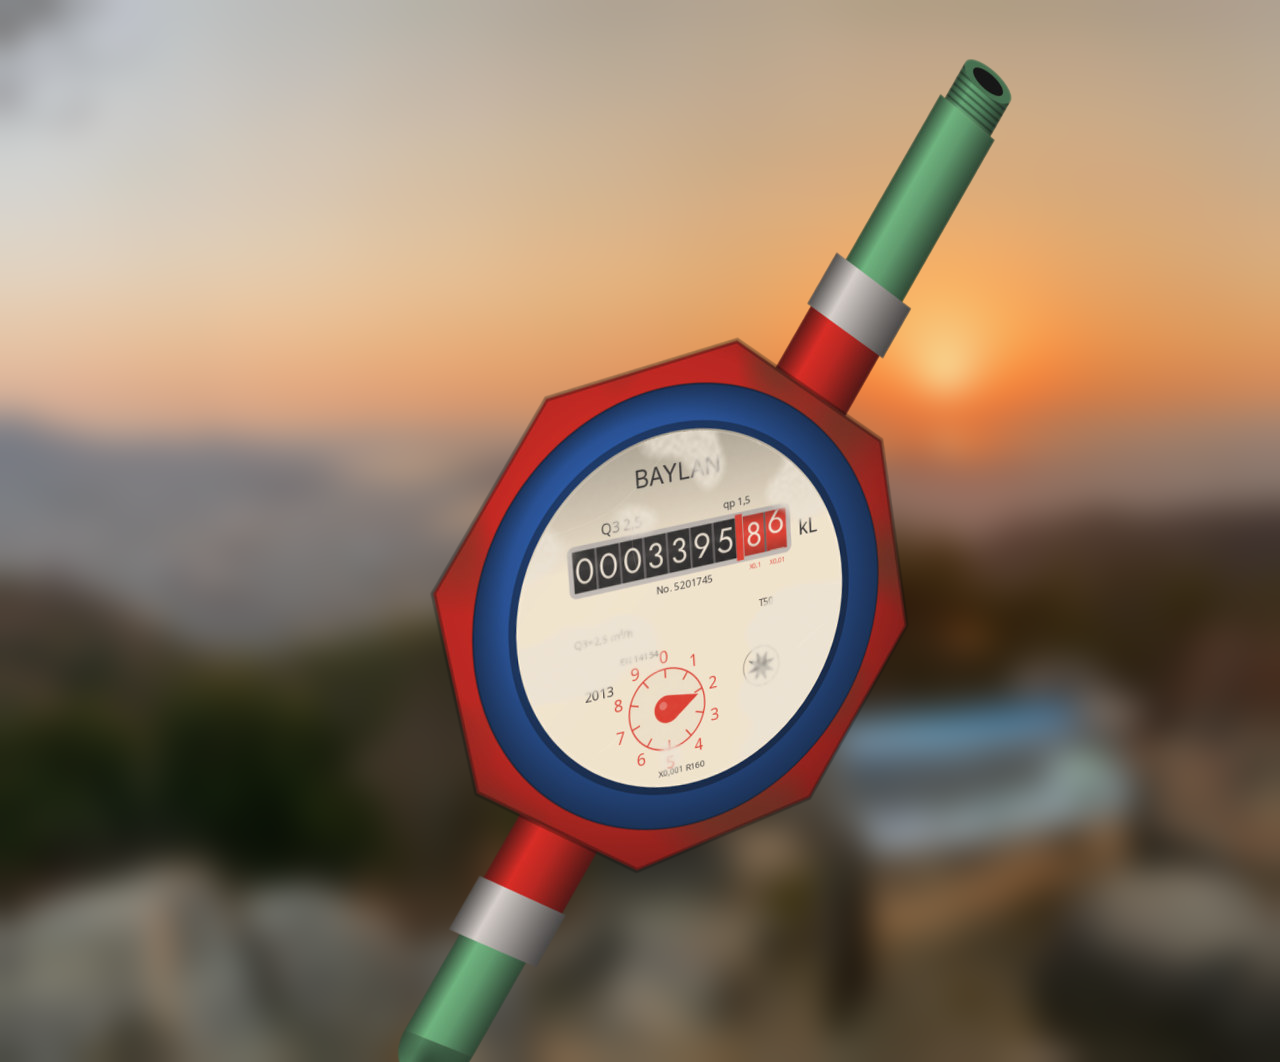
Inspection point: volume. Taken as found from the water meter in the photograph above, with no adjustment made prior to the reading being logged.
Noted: 3395.862 kL
